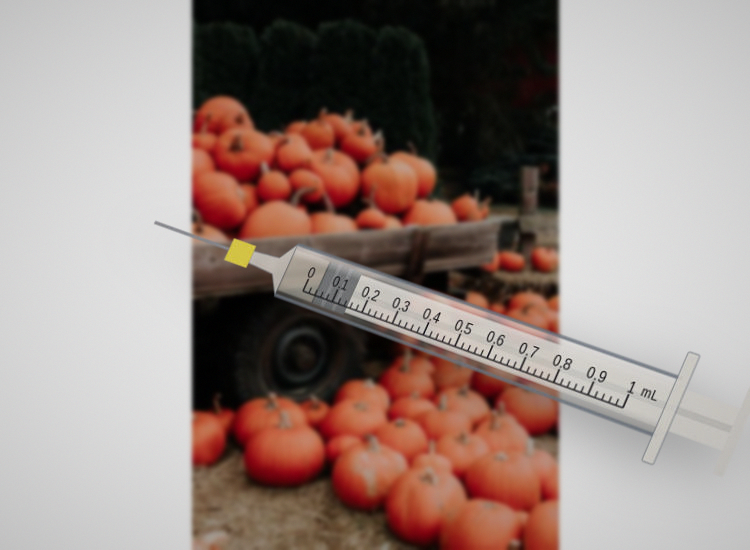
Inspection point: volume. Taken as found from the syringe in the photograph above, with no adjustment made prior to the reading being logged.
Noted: 0.04 mL
